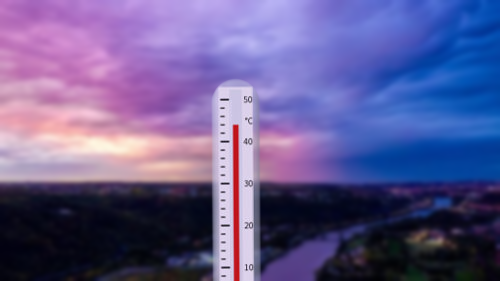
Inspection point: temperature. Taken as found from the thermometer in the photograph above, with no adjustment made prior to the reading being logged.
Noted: 44 °C
